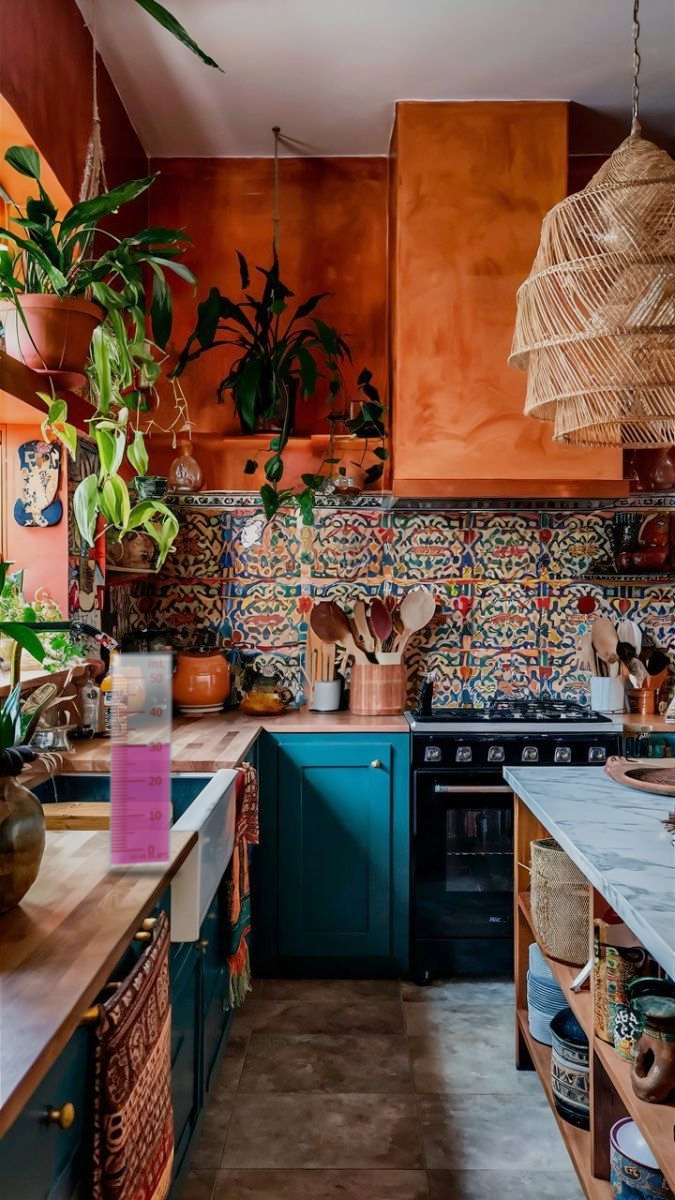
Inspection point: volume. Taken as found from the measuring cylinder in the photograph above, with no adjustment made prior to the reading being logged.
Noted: 30 mL
